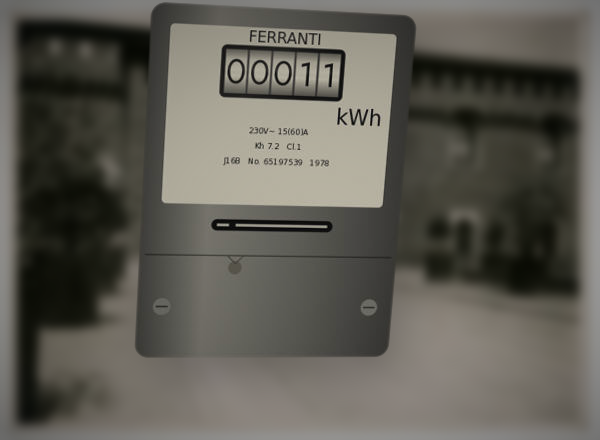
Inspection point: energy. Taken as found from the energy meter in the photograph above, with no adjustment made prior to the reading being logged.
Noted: 11 kWh
